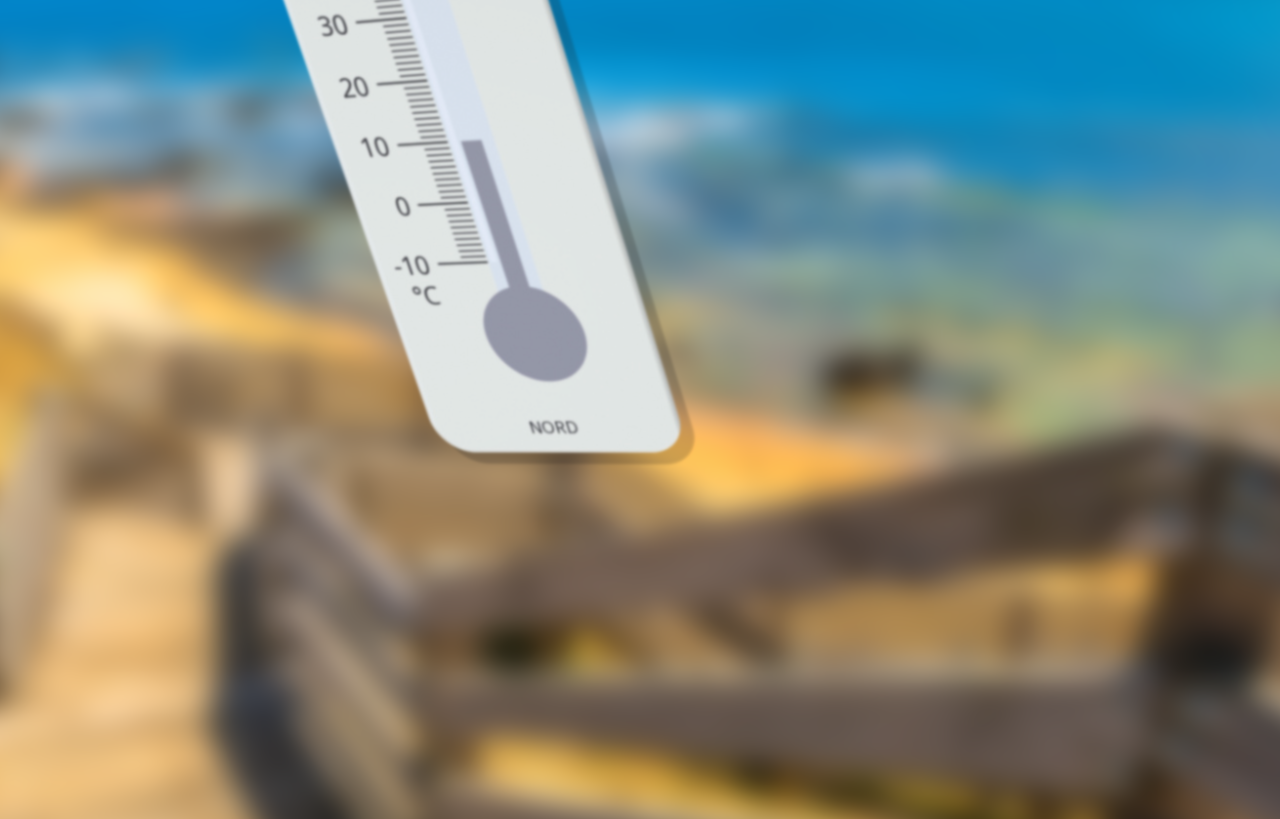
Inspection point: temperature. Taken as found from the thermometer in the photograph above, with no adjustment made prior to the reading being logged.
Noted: 10 °C
